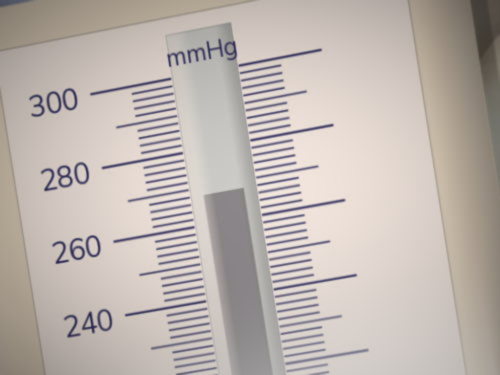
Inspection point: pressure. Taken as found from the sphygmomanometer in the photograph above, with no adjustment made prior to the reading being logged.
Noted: 268 mmHg
